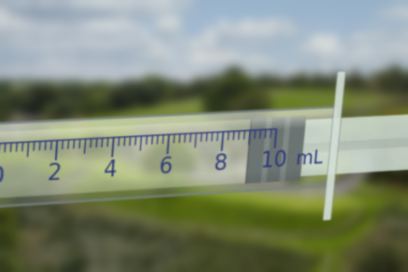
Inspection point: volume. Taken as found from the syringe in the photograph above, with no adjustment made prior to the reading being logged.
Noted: 9 mL
